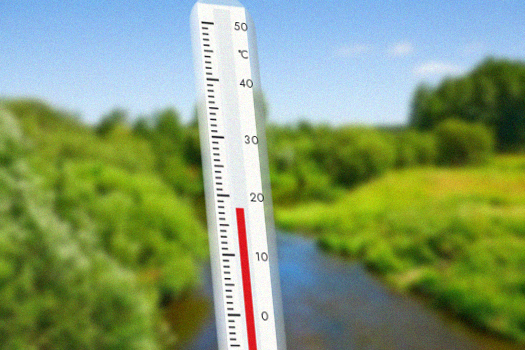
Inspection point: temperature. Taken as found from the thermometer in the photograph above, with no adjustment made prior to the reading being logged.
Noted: 18 °C
